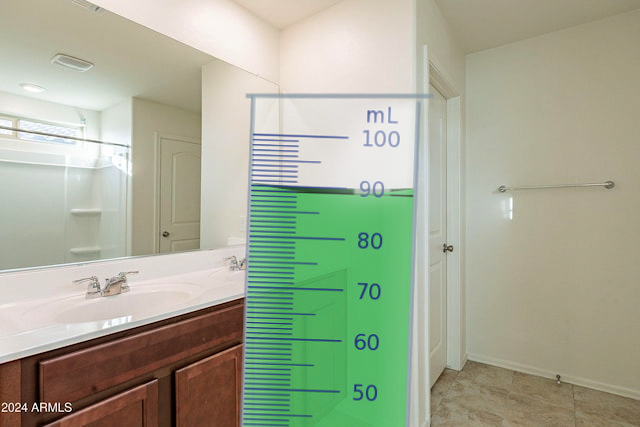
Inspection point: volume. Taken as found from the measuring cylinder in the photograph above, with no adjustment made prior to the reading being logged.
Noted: 89 mL
